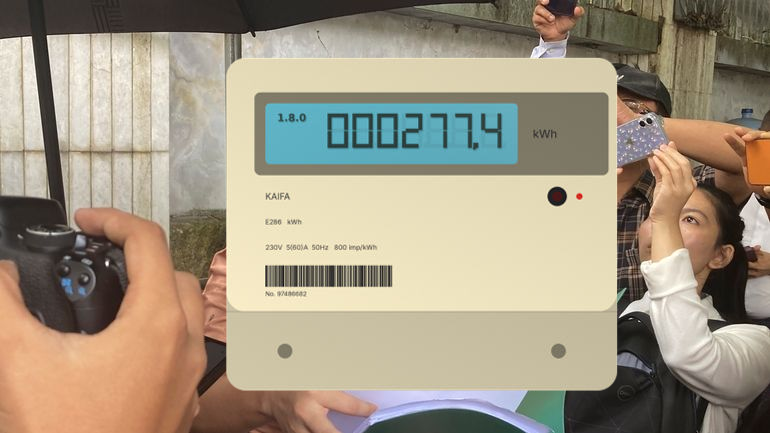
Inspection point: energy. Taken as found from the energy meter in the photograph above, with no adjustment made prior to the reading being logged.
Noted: 277.4 kWh
